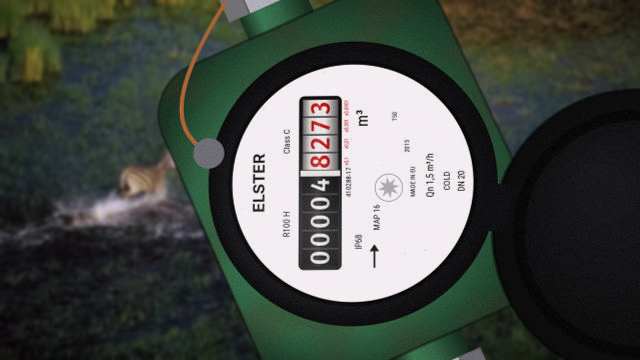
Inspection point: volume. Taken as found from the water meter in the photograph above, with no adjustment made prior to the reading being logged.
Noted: 4.8273 m³
